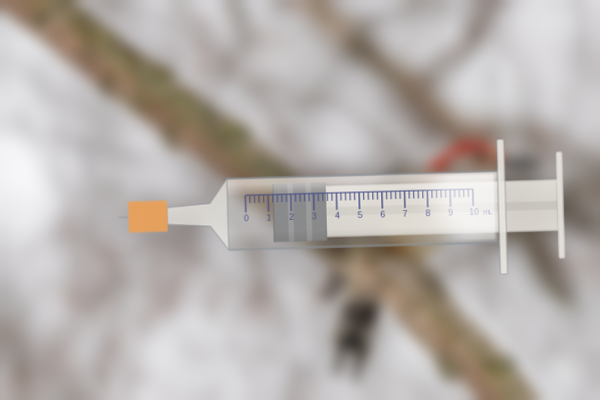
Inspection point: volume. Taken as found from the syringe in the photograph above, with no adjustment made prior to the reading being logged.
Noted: 1.2 mL
